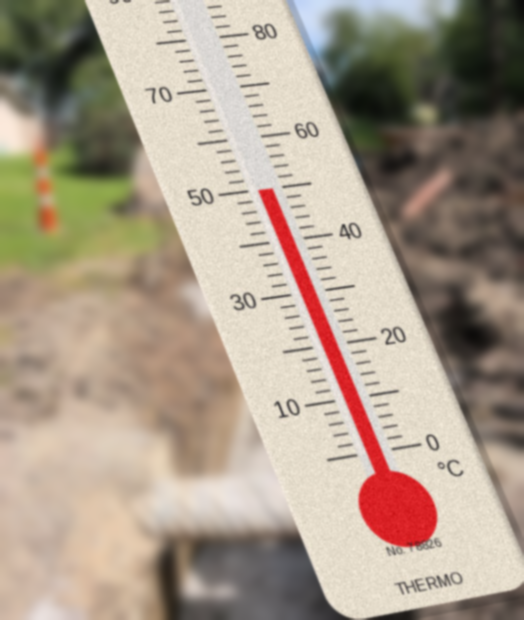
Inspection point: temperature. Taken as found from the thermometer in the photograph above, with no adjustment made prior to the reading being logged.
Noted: 50 °C
